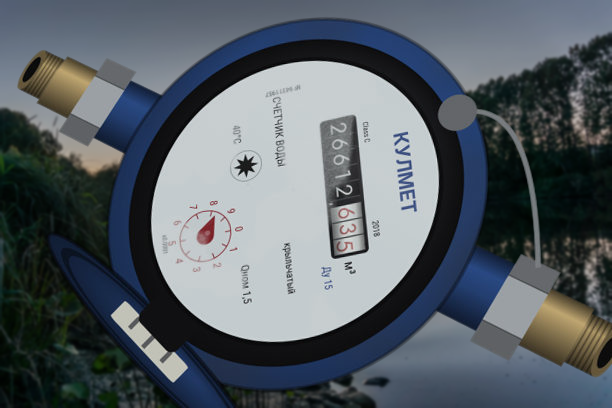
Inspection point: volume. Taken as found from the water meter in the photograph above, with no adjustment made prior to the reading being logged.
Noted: 26612.6348 m³
